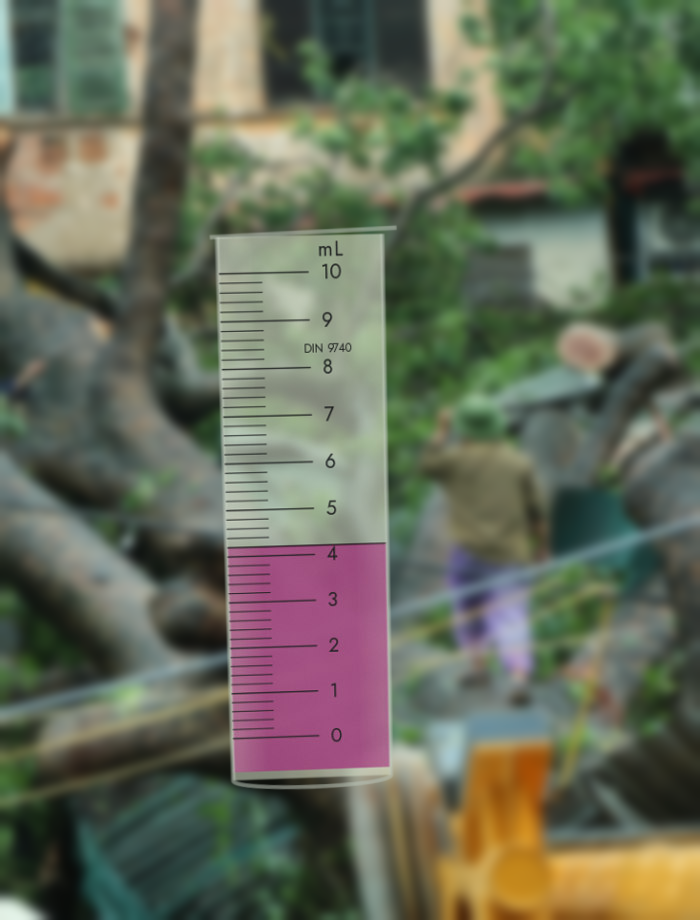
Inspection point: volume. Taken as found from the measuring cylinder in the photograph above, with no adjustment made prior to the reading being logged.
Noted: 4.2 mL
